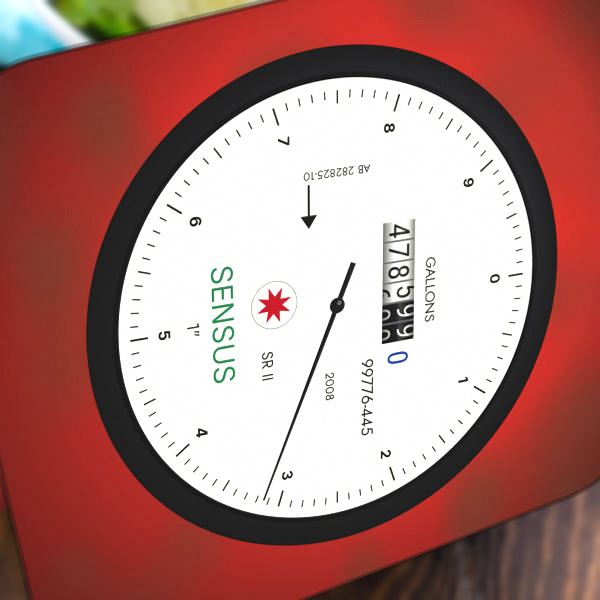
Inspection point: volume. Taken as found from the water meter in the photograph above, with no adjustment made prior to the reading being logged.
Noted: 4785993.1 gal
